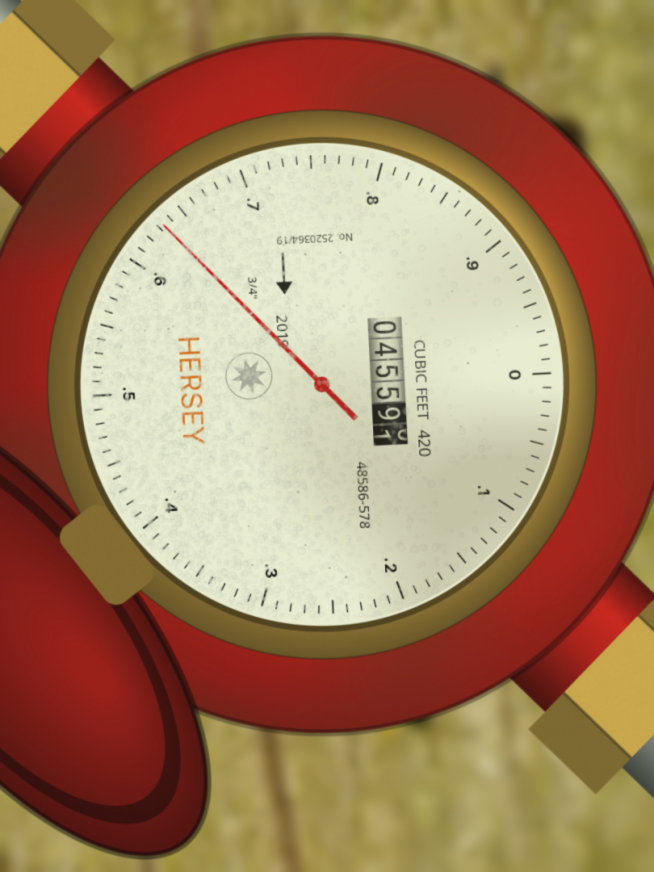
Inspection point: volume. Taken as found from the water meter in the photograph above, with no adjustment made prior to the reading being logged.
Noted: 45590.63 ft³
